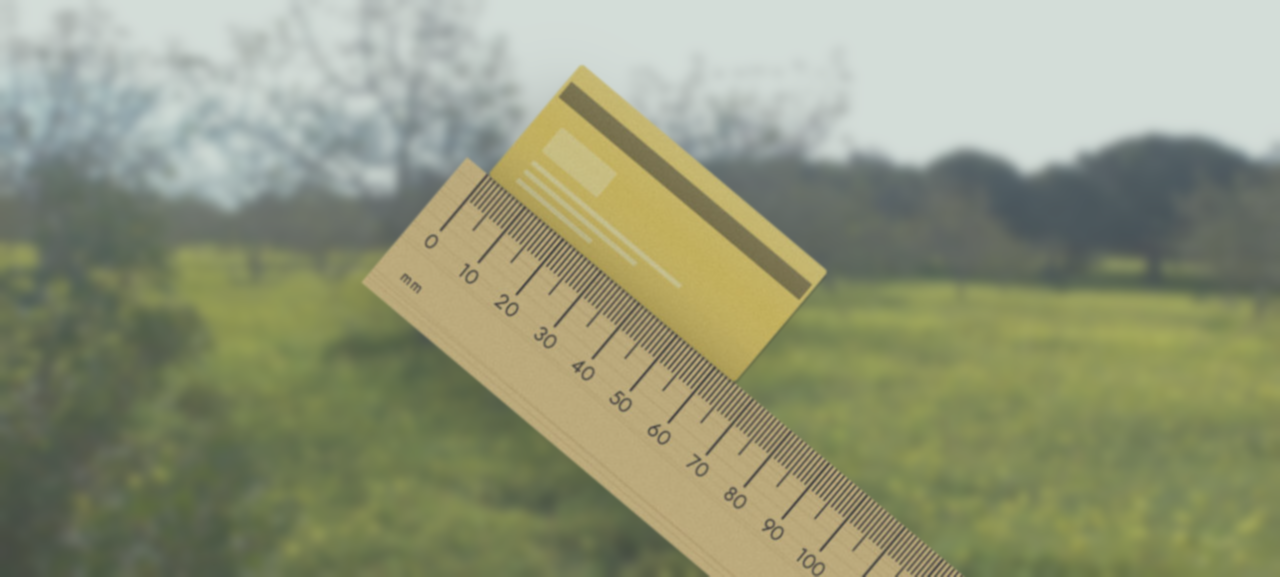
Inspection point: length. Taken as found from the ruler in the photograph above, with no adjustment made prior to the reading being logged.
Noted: 65 mm
